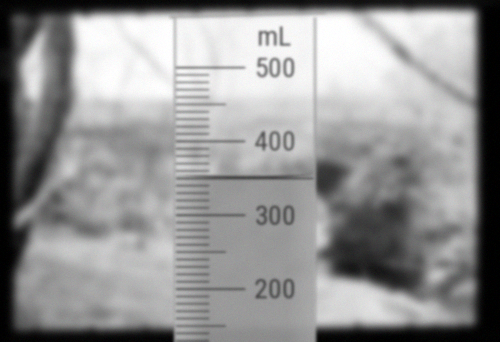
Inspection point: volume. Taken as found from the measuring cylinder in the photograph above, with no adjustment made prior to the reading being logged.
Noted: 350 mL
